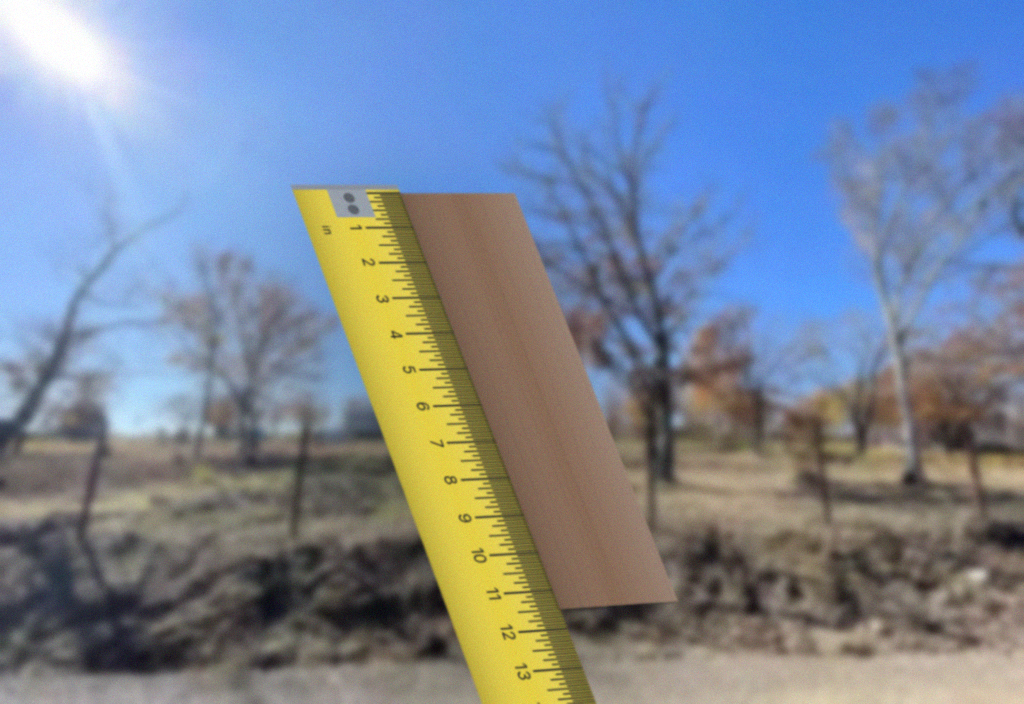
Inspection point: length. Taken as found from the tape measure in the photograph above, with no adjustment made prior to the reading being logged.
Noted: 11.5 in
